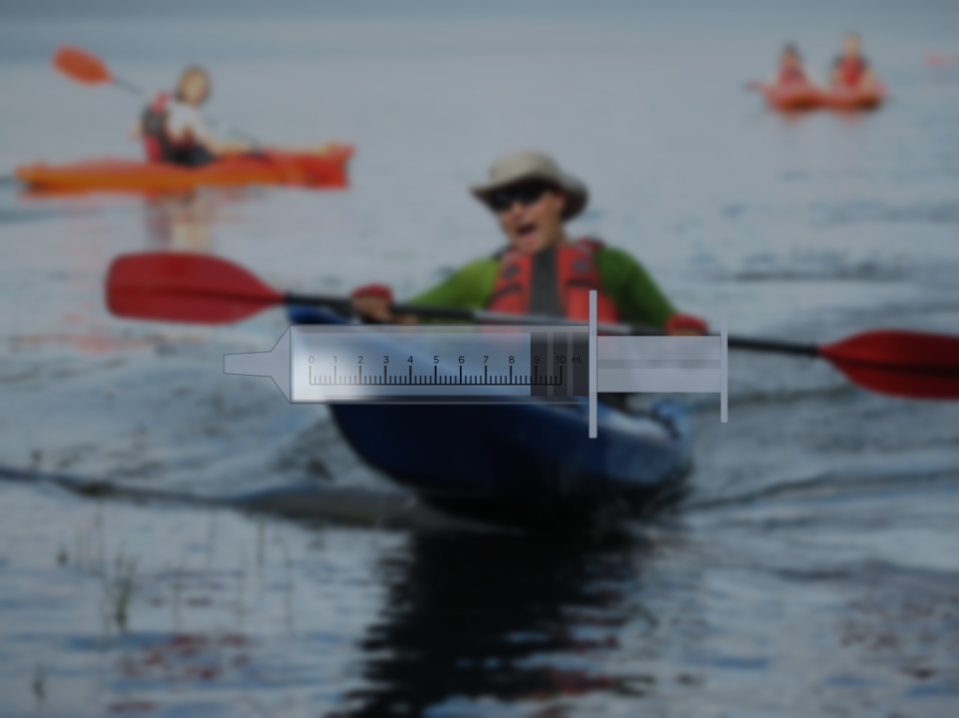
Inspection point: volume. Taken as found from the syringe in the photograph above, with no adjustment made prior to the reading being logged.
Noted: 8.8 mL
